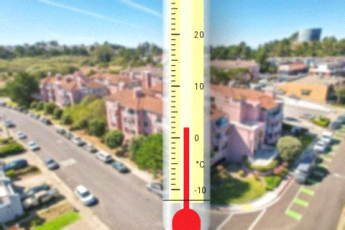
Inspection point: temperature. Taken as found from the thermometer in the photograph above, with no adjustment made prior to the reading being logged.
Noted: 2 °C
